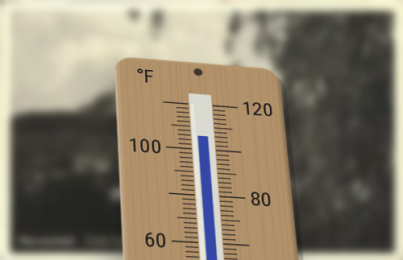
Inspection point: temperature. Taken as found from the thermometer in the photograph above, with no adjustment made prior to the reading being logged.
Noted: 106 °F
